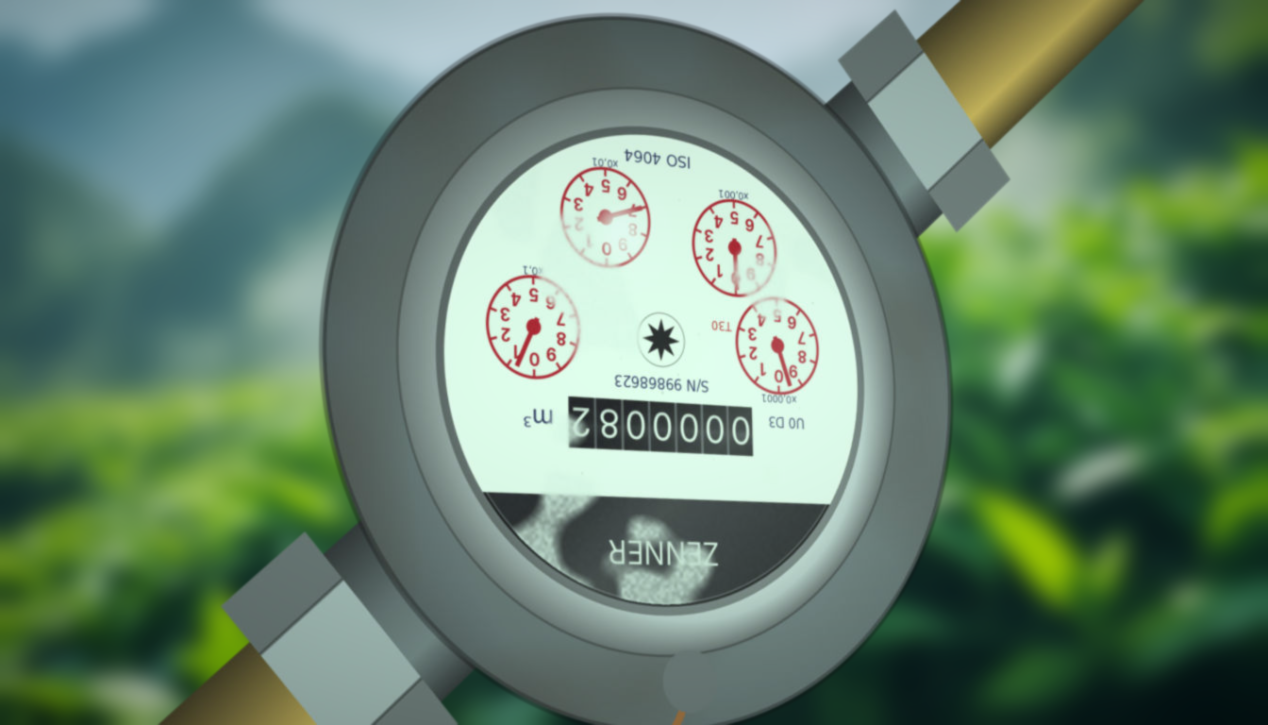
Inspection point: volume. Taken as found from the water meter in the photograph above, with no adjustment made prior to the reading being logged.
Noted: 82.0699 m³
